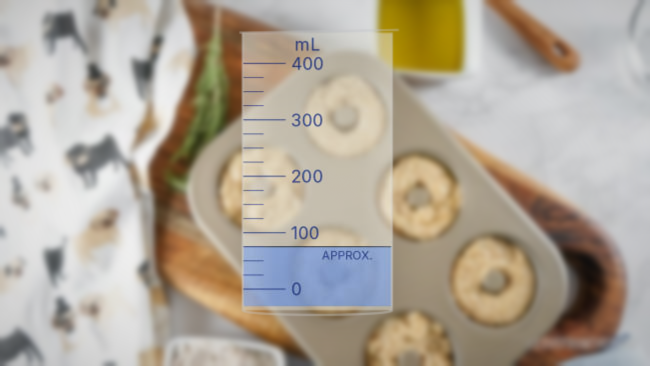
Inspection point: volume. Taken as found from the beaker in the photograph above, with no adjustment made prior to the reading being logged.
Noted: 75 mL
